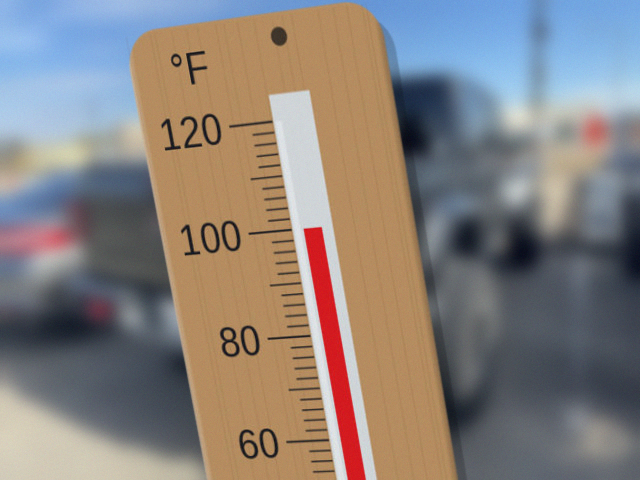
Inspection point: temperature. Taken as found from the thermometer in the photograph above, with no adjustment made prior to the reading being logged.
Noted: 100 °F
